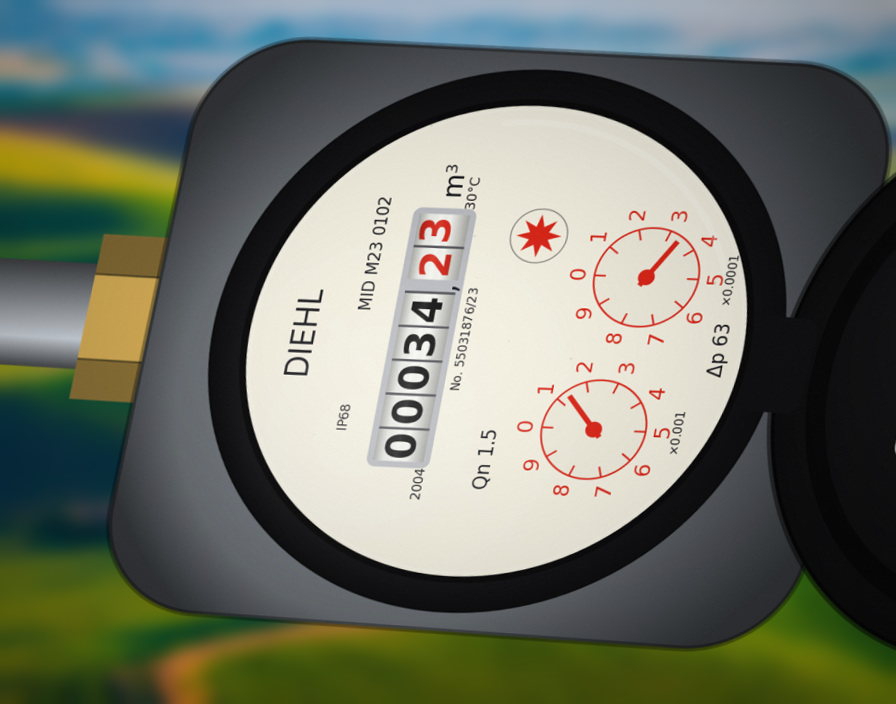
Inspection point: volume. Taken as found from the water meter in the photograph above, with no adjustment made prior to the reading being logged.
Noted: 34.2313 m³
